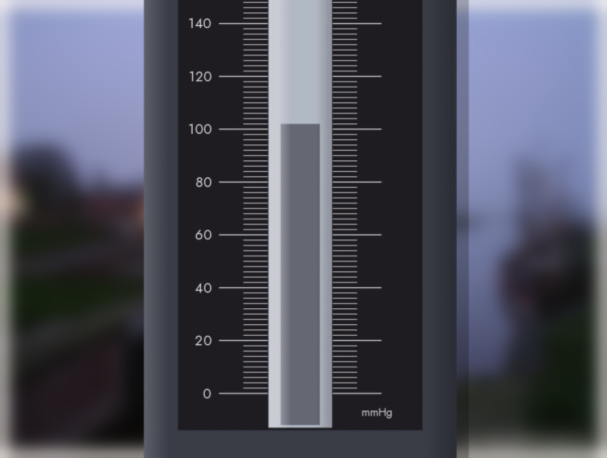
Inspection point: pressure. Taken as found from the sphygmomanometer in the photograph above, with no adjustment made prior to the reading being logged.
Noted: 102 mmHg
